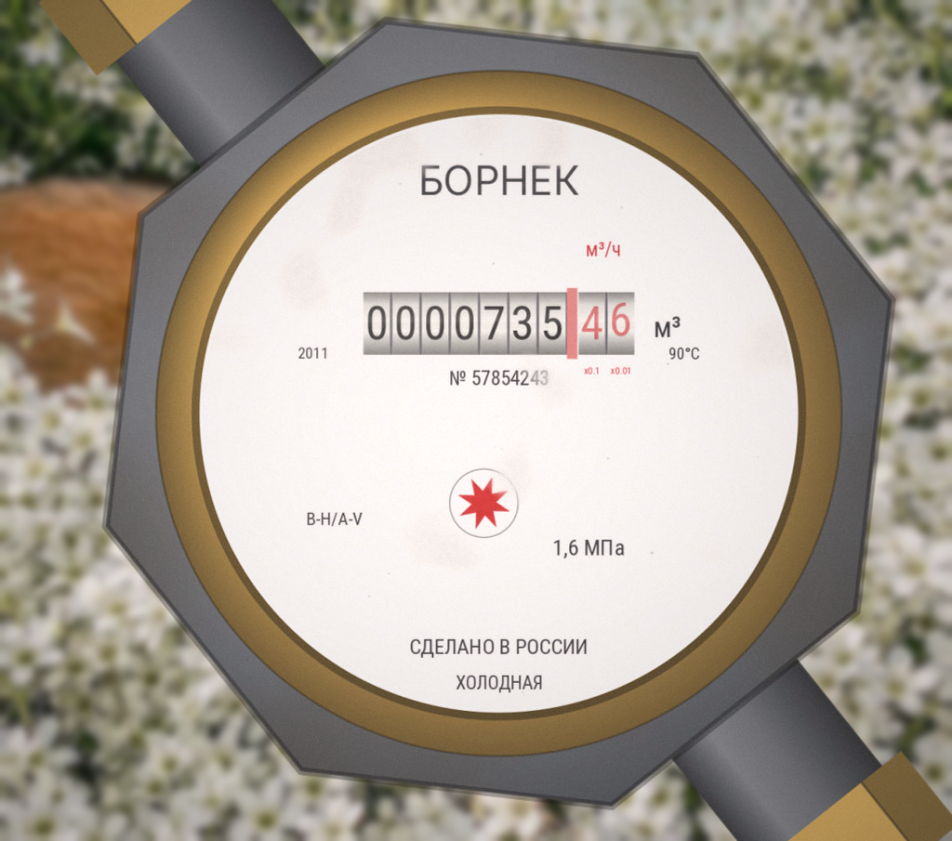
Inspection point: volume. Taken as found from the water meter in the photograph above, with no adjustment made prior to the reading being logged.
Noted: 735.46 m³
